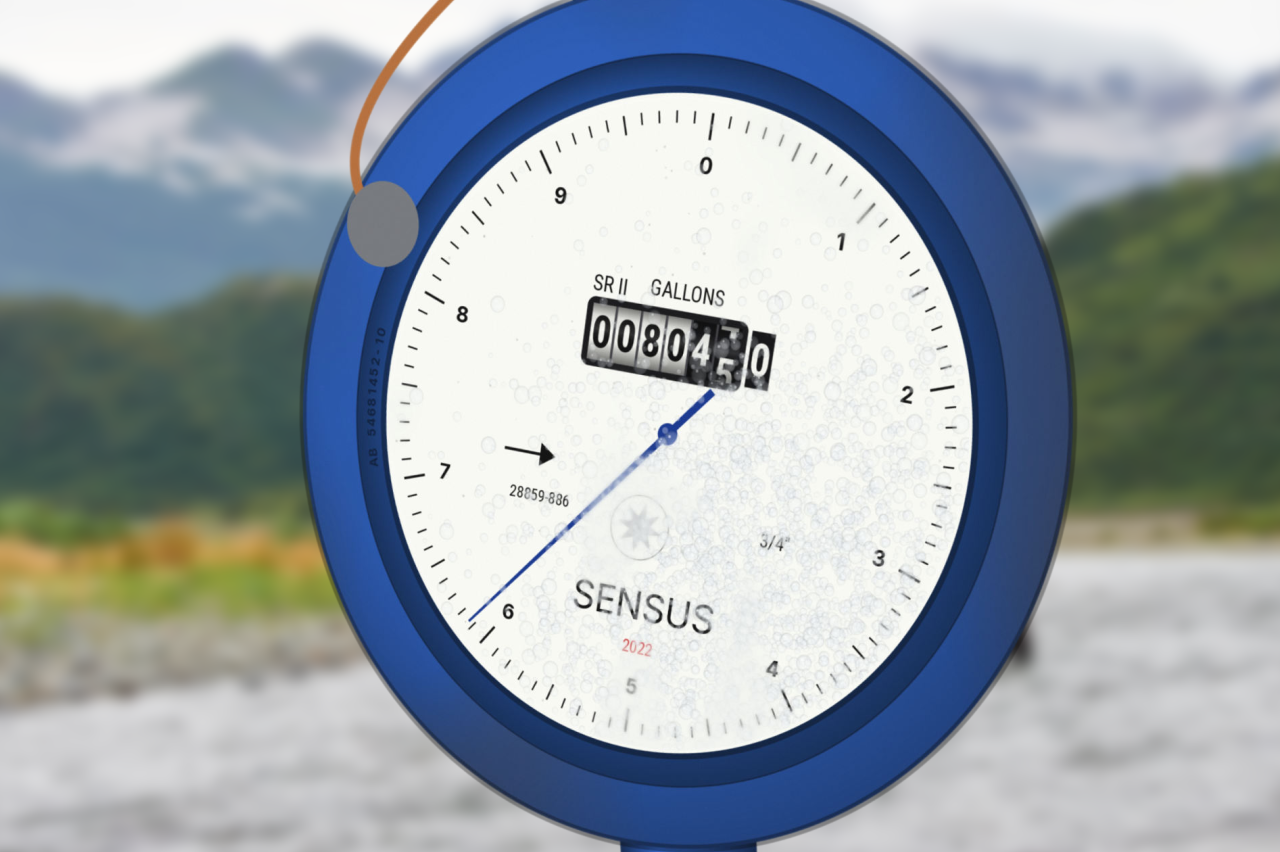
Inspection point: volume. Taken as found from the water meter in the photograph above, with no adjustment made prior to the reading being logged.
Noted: 80446.1 gal
